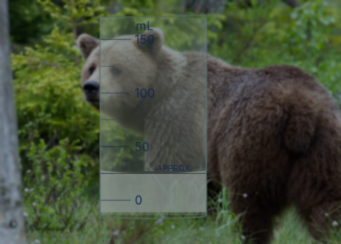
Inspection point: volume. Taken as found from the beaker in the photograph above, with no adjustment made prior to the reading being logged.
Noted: 25 mL
